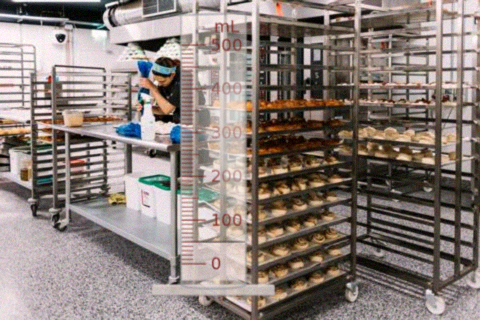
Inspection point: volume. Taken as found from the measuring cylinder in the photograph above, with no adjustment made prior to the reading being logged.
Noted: 50 mL
